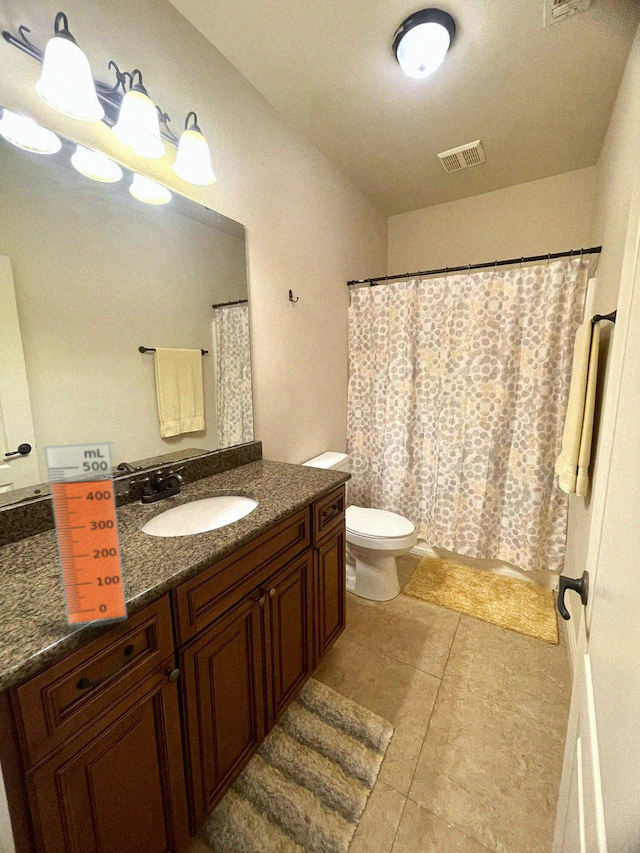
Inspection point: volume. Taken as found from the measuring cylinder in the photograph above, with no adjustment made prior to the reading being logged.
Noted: 450 mL
